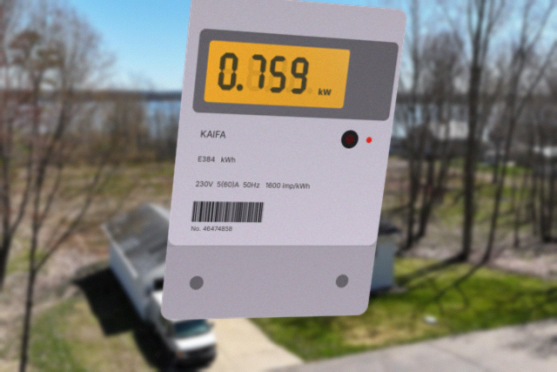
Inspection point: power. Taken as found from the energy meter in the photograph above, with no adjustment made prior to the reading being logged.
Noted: 0.759 kW
